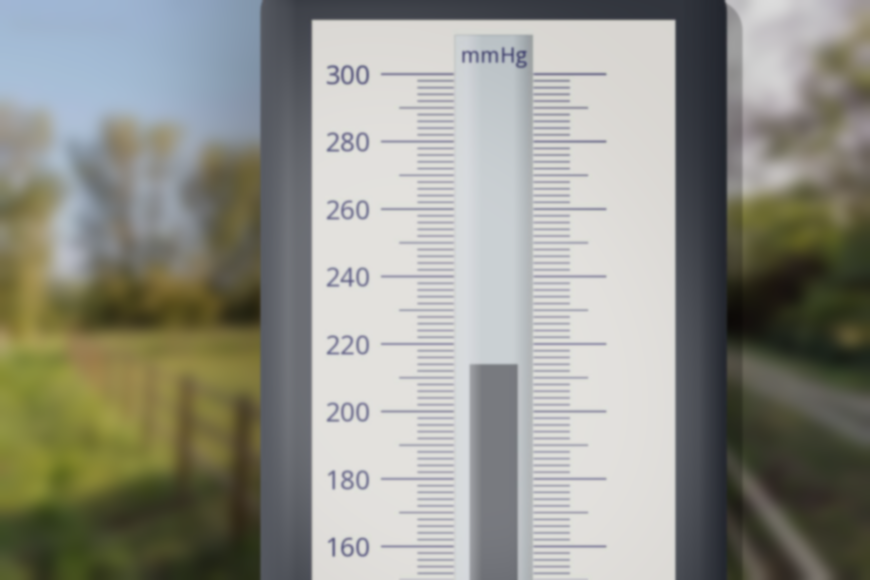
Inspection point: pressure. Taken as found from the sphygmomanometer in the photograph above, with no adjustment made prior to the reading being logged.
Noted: 214 mmHg
